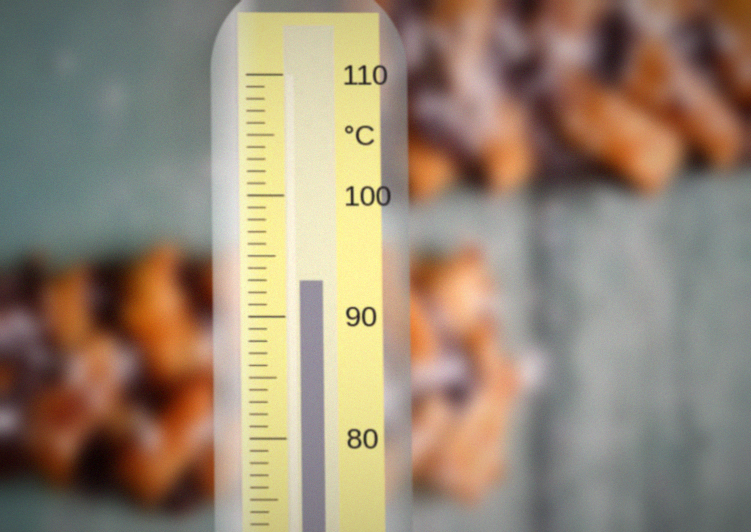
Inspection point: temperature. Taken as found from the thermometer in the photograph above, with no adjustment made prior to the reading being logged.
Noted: 93 °C
